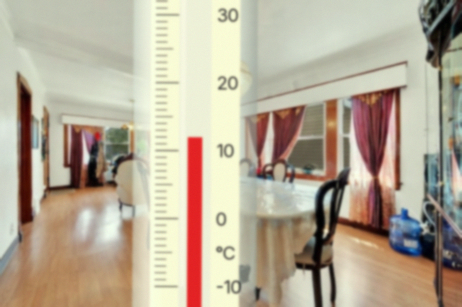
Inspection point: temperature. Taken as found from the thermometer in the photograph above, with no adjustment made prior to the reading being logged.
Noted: 12 °C
